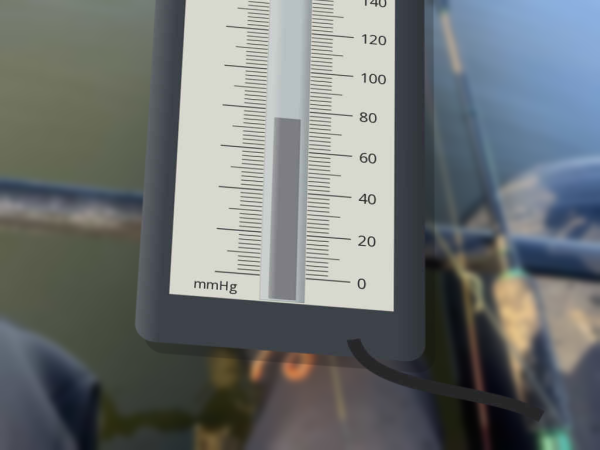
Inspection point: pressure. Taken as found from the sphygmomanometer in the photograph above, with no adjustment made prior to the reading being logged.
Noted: 76 mmHg
